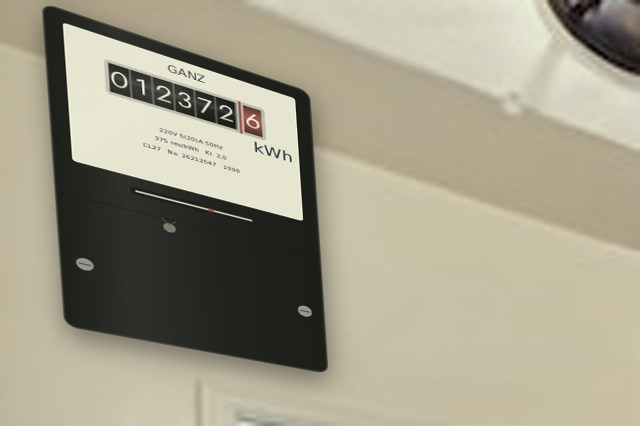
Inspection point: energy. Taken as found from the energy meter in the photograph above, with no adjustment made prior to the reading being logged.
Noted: 12372.6 kWh
